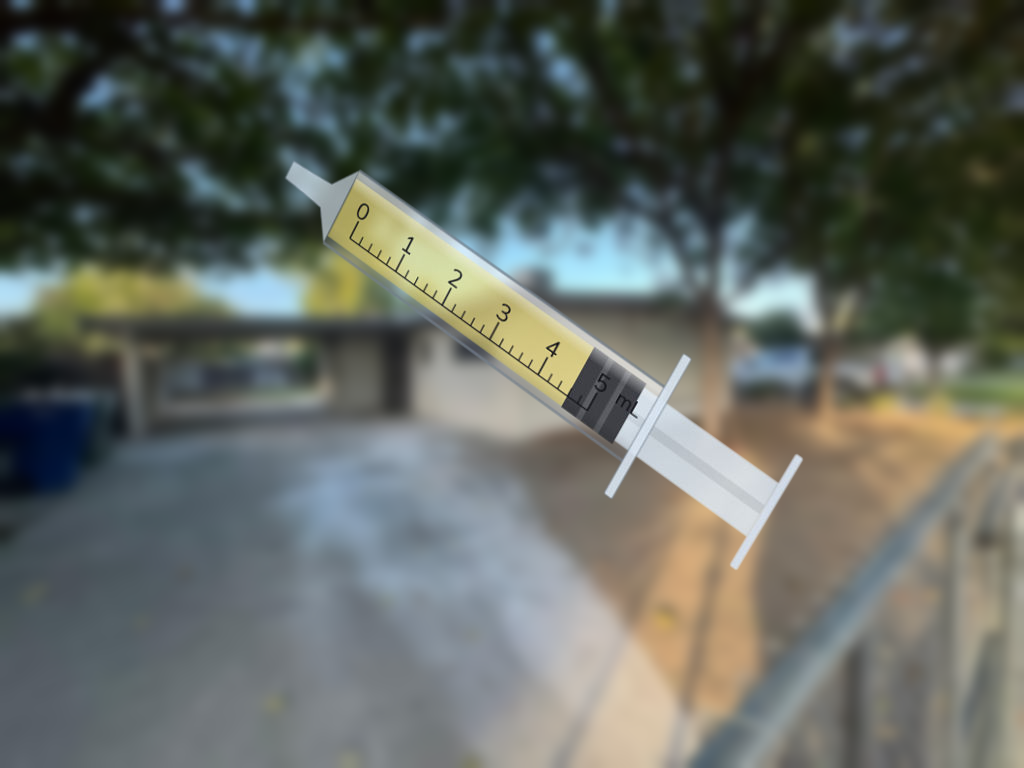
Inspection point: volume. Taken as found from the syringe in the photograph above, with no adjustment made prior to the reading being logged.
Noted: 4.6 mL
